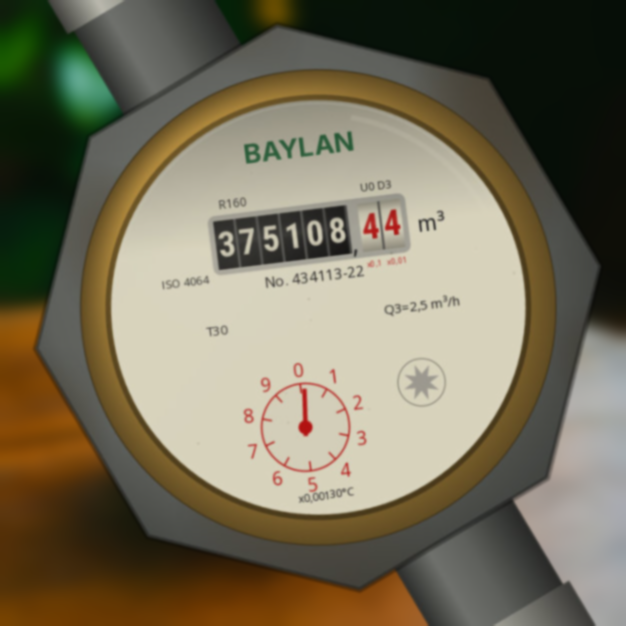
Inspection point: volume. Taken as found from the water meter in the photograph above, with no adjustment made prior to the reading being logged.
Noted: 375108.440 m³
